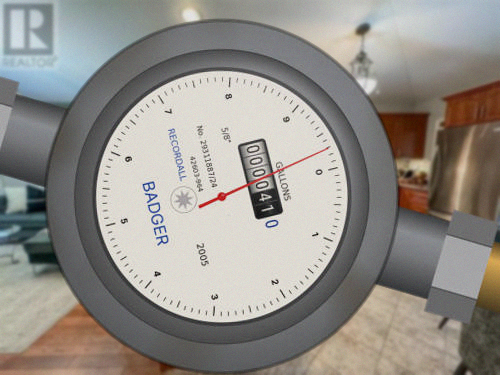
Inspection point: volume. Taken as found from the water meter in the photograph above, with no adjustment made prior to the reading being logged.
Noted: 409.7 gal
